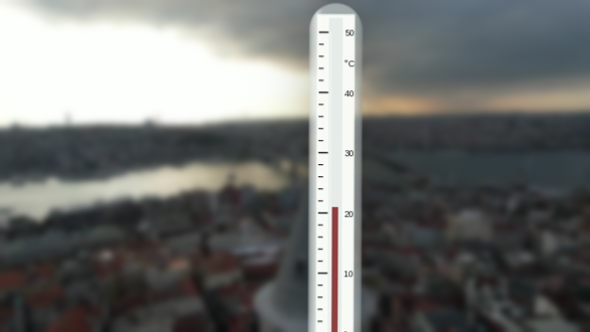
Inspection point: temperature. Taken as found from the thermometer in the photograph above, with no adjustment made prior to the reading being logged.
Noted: 21 °C
